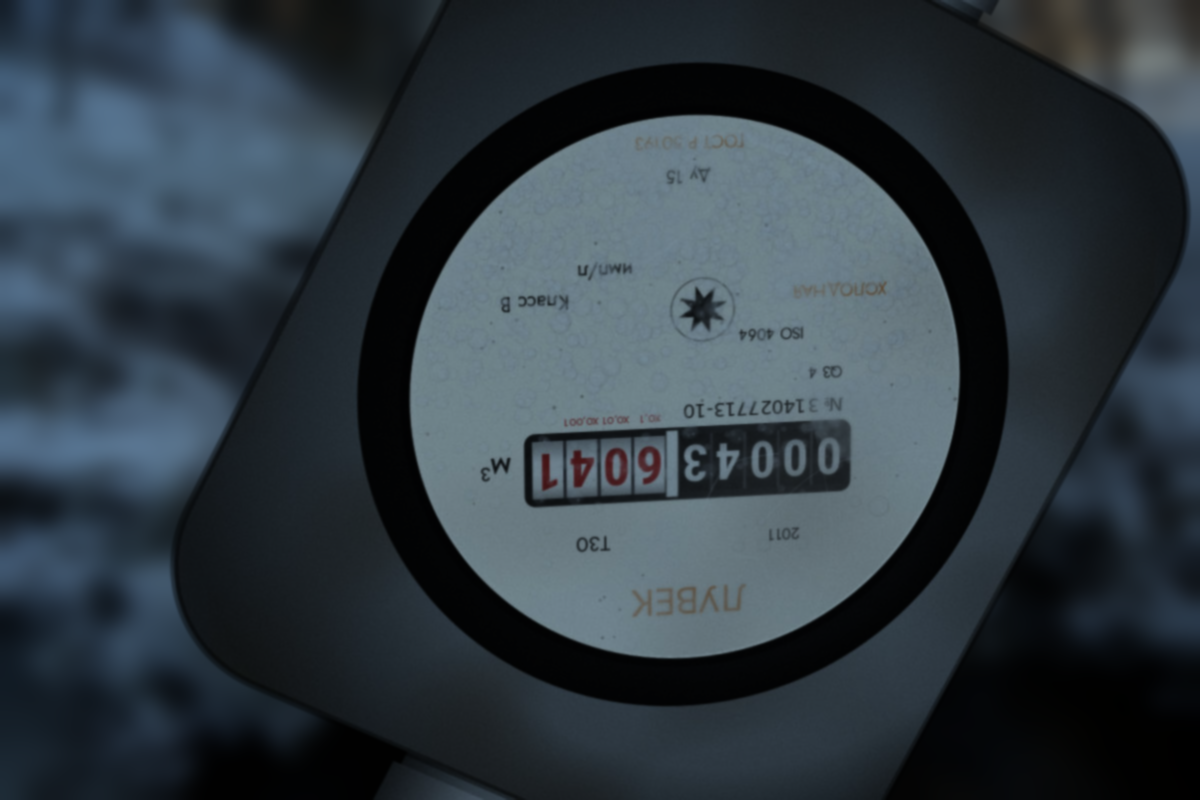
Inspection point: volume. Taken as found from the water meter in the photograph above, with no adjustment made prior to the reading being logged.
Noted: 43.6041 m³
